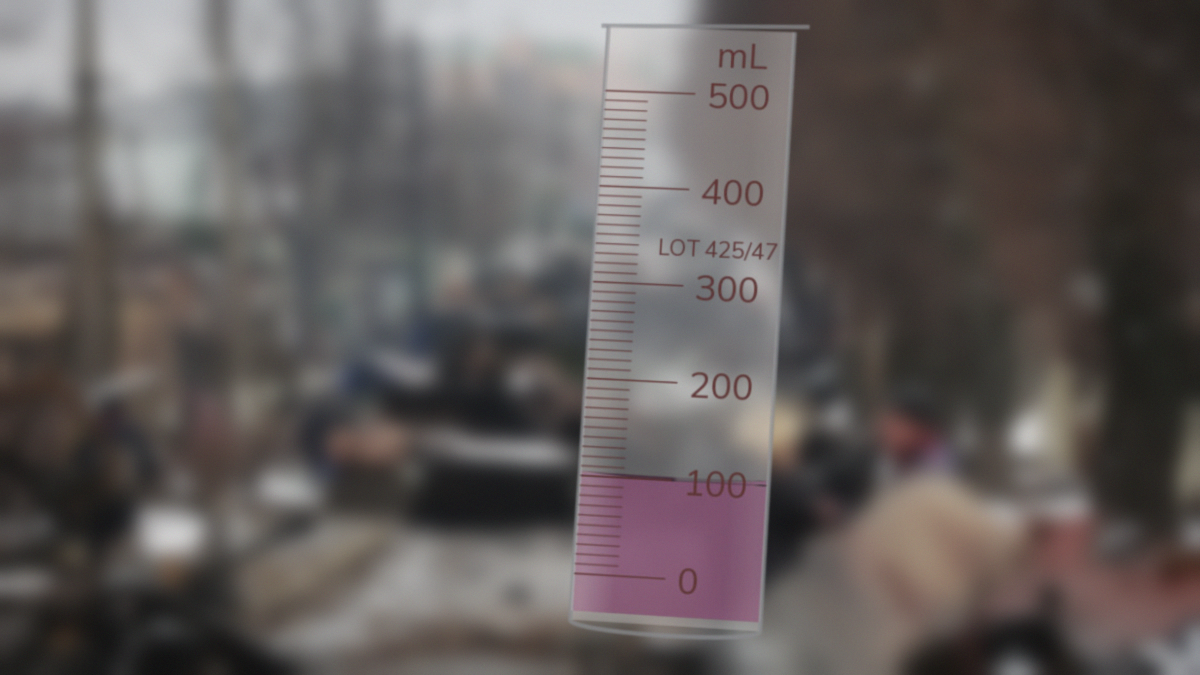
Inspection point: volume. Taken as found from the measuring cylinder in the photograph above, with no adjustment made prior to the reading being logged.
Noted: 100 mL
